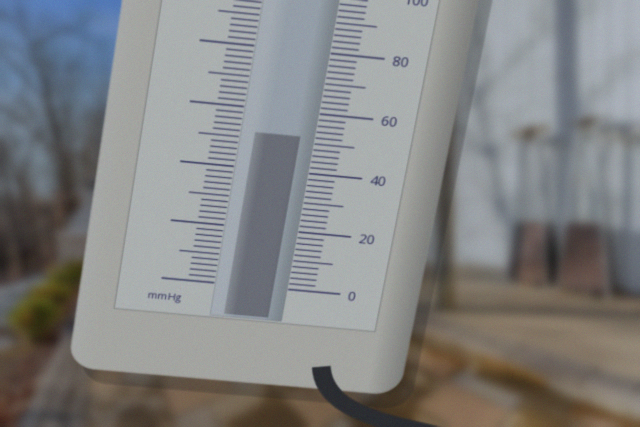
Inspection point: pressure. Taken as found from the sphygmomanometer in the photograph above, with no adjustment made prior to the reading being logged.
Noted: 52 mmHg
